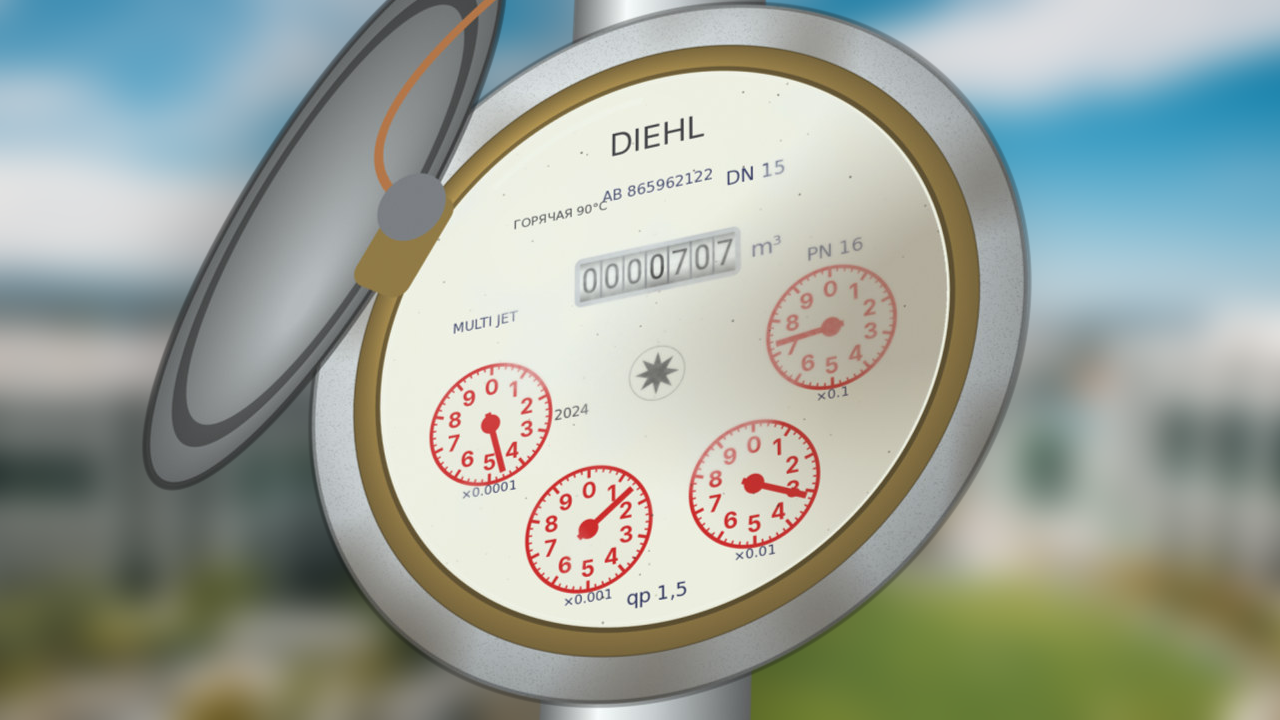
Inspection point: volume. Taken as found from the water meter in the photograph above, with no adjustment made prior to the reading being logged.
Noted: 707.7314 m³
